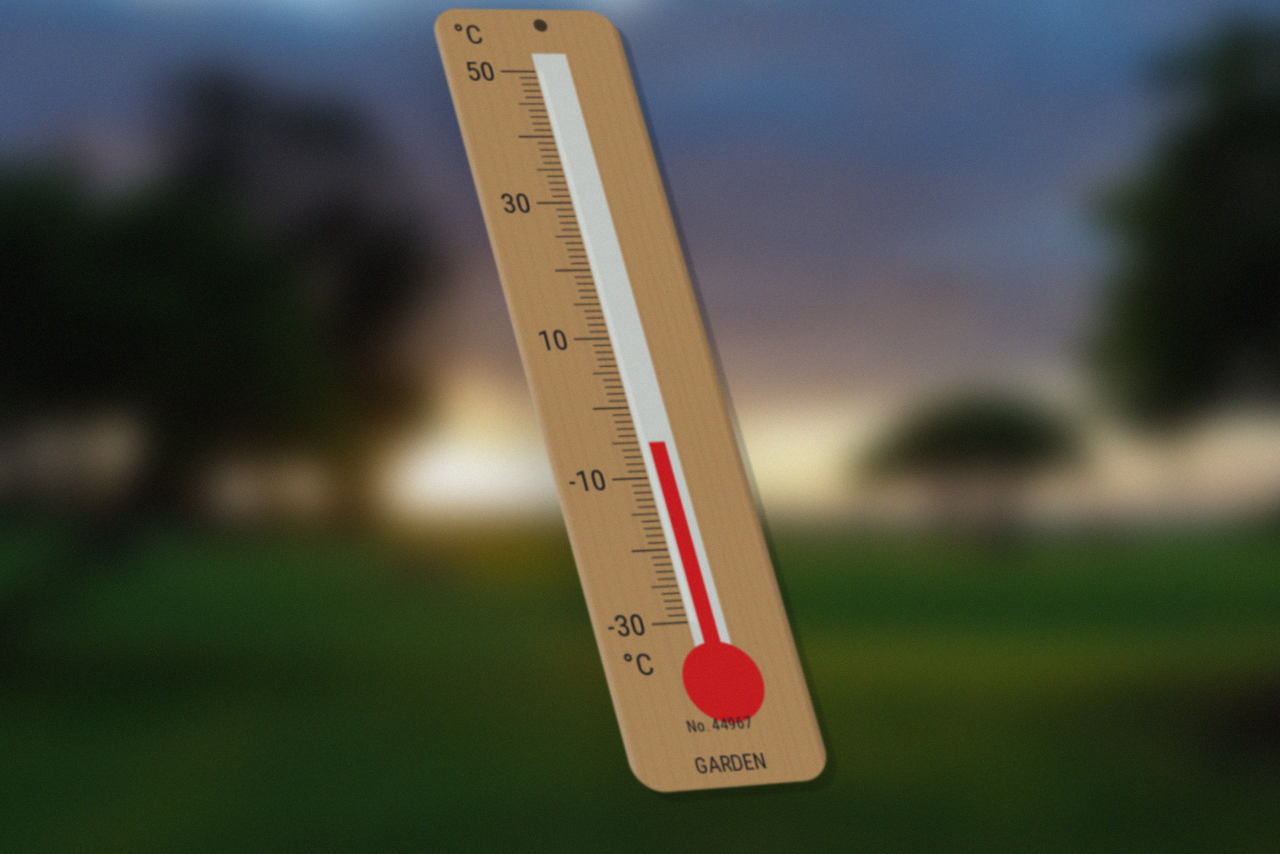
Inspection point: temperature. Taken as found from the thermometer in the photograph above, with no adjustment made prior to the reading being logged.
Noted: -5 °C
